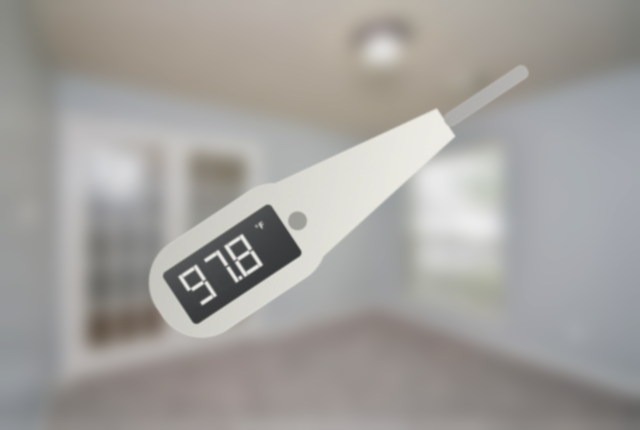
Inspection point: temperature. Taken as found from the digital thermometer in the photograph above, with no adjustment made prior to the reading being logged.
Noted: 97.8 °F
